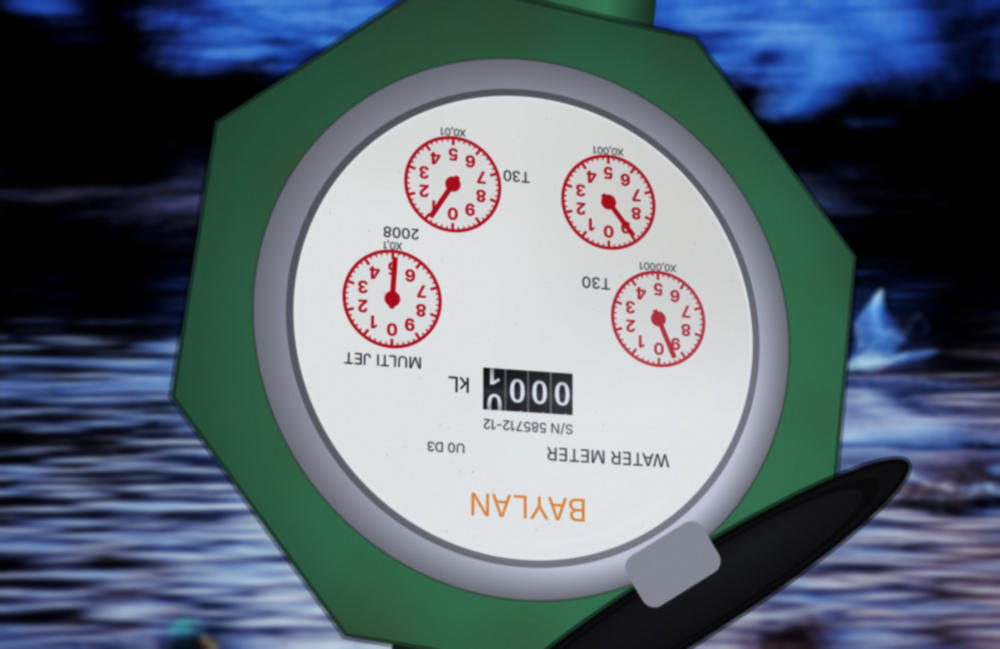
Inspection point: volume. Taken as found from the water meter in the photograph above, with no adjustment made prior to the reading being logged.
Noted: 0.5089 kL
